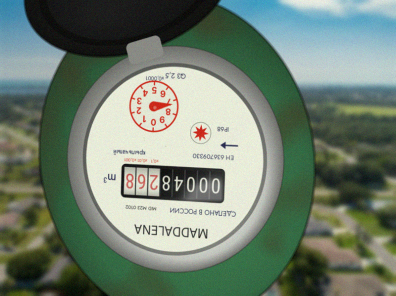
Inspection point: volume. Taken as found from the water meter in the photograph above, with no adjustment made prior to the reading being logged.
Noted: 48.2687 m³
